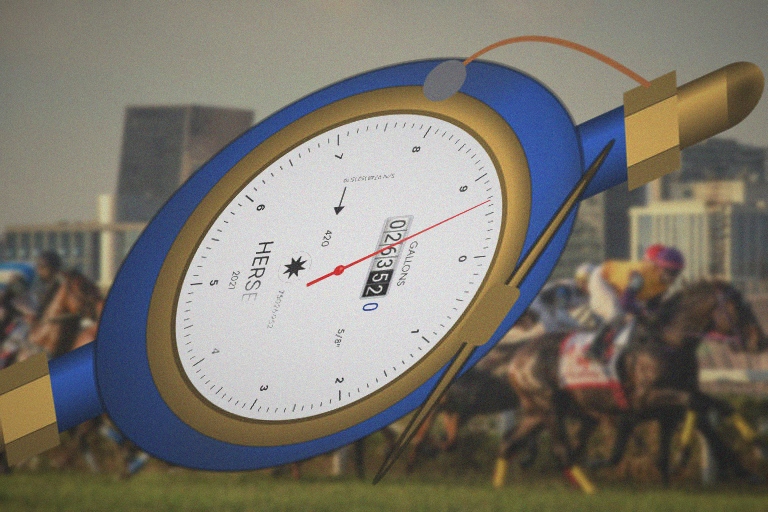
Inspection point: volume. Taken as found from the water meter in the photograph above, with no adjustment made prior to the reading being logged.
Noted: 263519.3 gal
